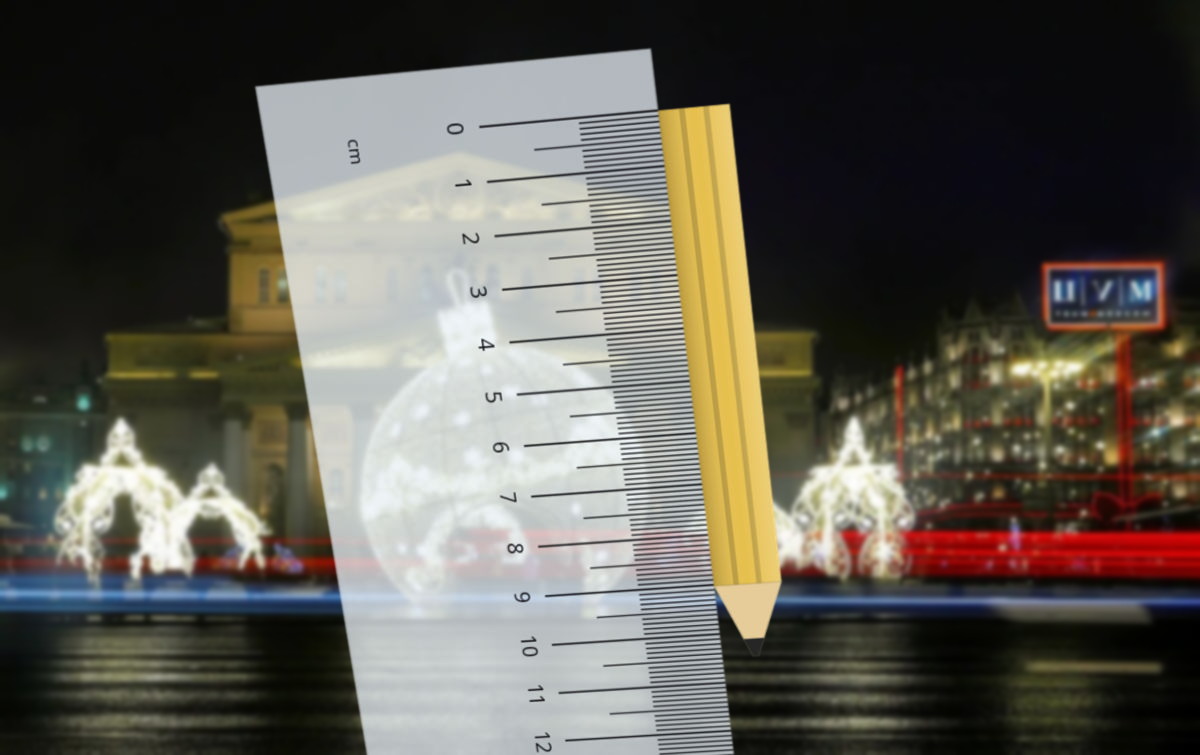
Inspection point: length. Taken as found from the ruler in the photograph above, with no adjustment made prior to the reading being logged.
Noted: 10.5 cm
